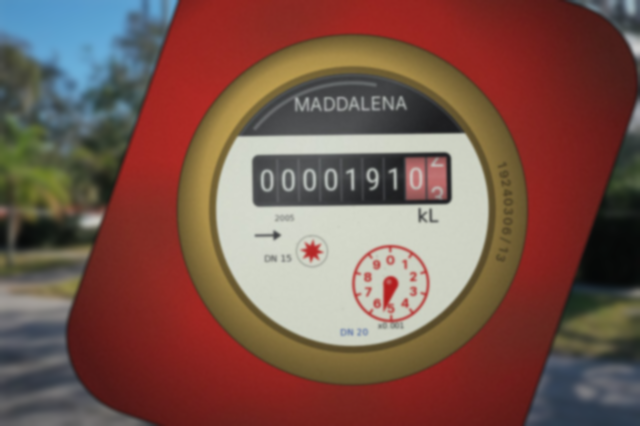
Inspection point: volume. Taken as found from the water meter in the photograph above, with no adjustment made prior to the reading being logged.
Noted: 191.025 kL
